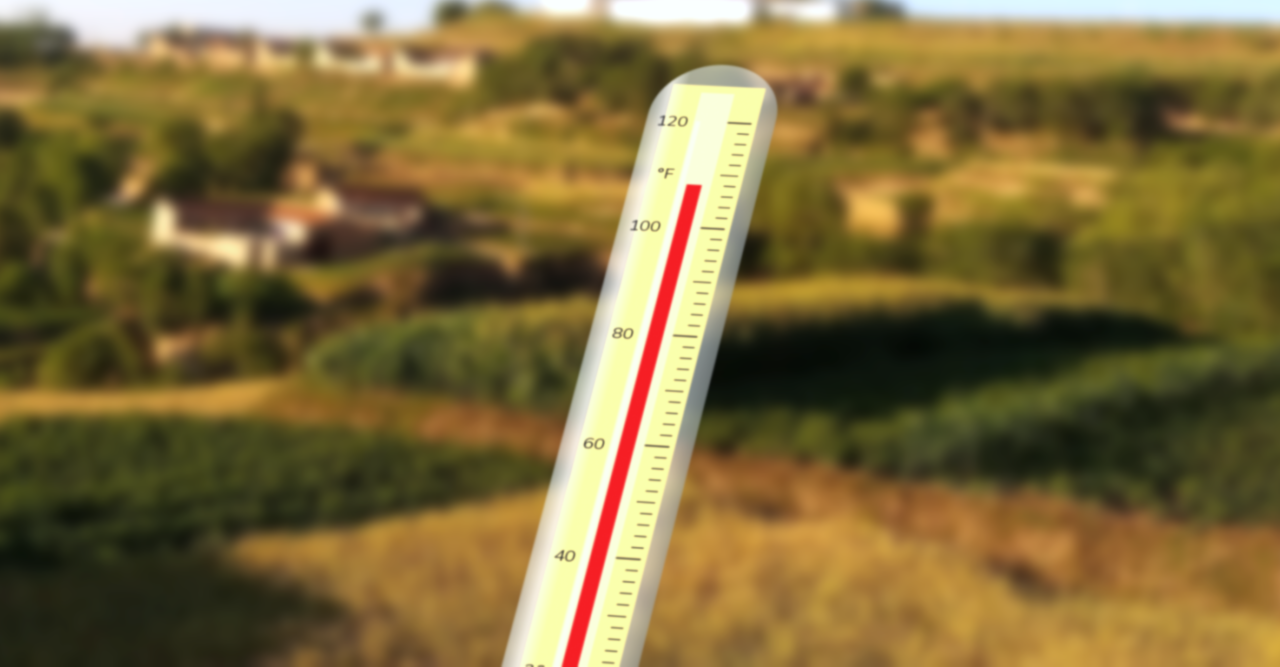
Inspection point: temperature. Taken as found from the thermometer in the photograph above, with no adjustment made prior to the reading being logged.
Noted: 108 °F
